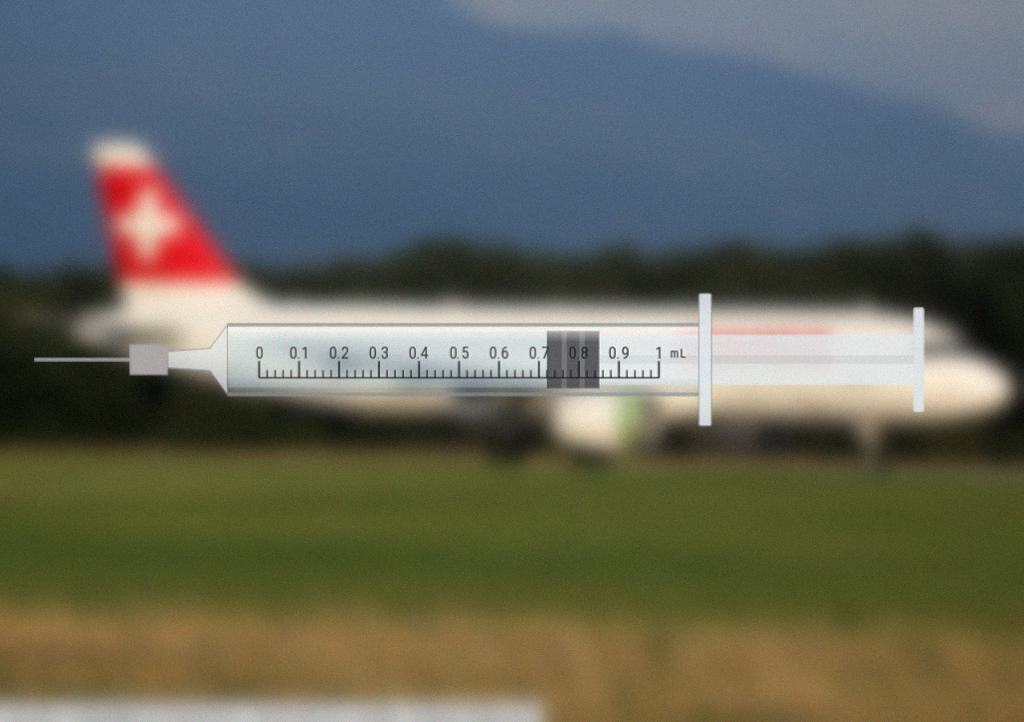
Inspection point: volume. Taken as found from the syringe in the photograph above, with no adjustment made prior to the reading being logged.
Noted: 0.72 mL
